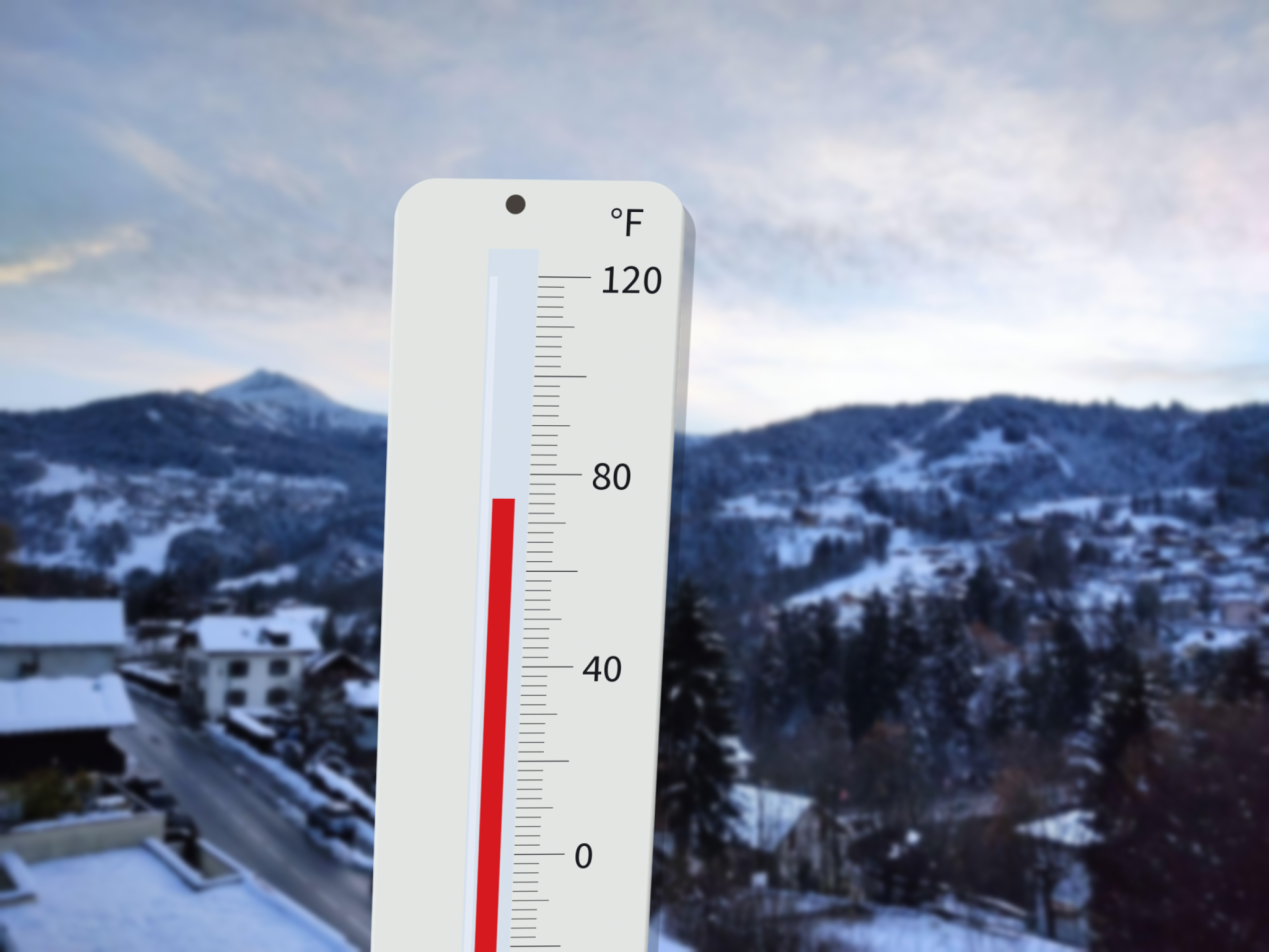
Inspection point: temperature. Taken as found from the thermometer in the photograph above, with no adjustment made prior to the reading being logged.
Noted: 75 °F
